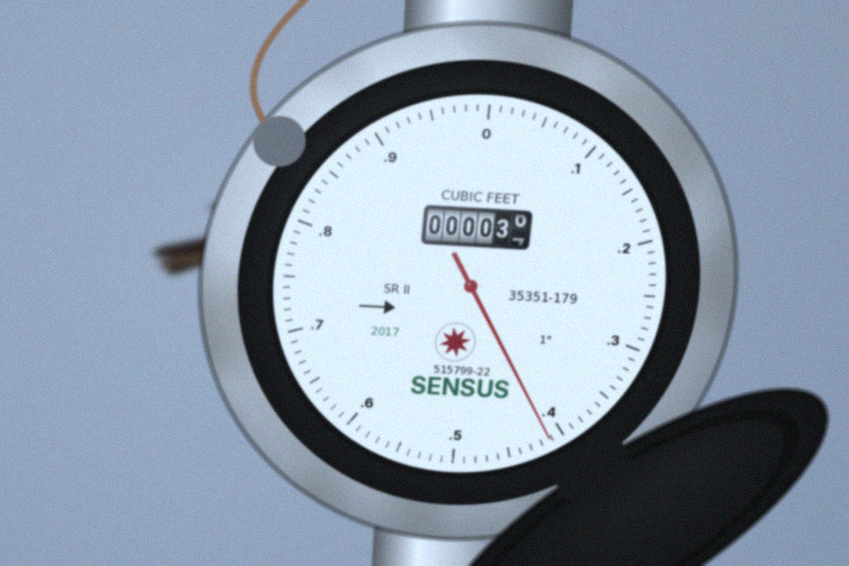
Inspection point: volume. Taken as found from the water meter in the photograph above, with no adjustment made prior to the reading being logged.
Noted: 36.41 ft³
